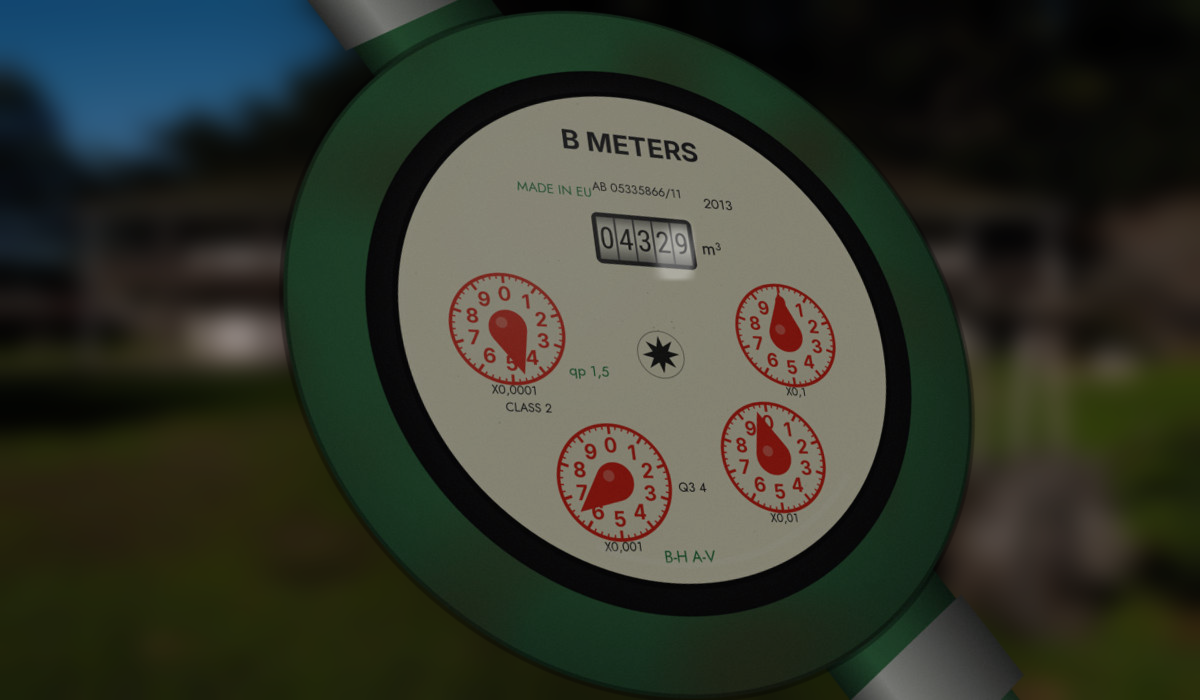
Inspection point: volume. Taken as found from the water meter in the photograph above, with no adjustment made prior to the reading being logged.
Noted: 4328.9964 m³
